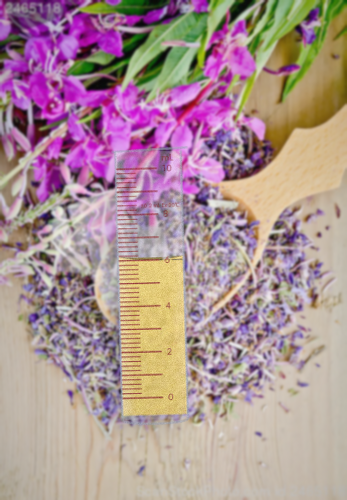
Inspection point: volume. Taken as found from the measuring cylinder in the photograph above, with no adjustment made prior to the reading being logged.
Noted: 6 mL
